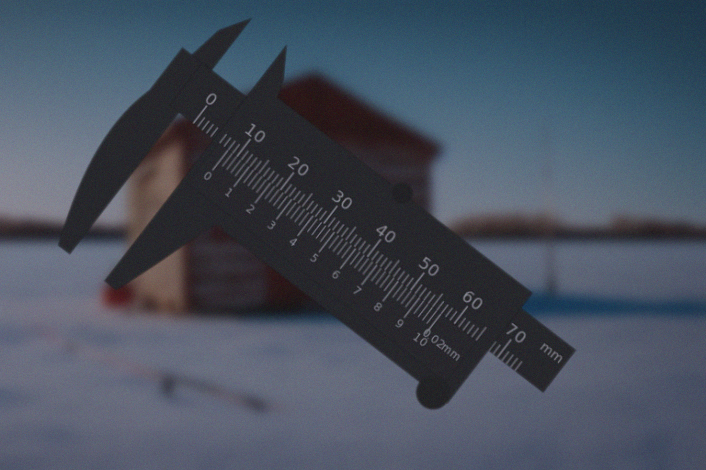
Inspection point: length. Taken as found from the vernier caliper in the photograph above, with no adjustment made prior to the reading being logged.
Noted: 8.0 mm
